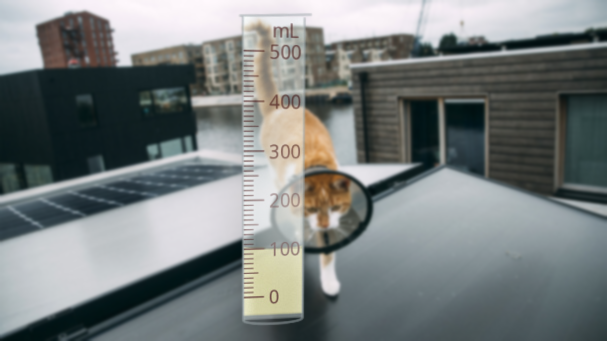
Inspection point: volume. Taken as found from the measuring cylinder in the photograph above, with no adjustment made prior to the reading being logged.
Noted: 100 mL
